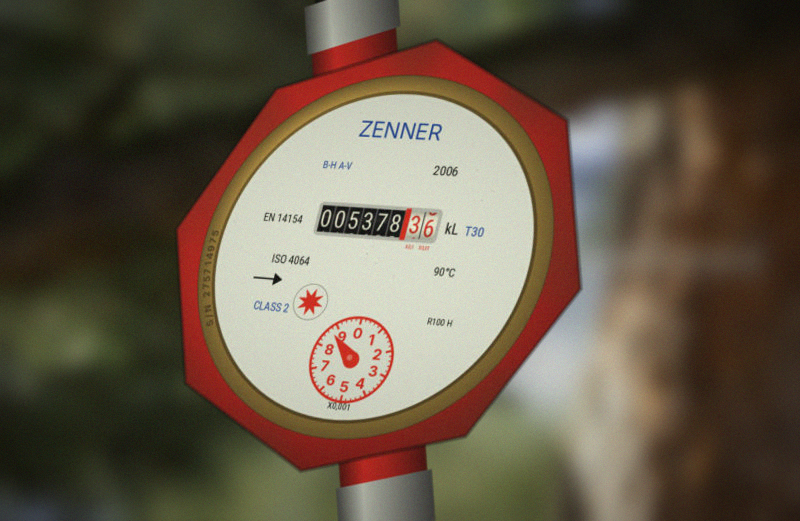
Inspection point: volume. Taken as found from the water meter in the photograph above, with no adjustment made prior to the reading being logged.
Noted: 5378.358 kL
